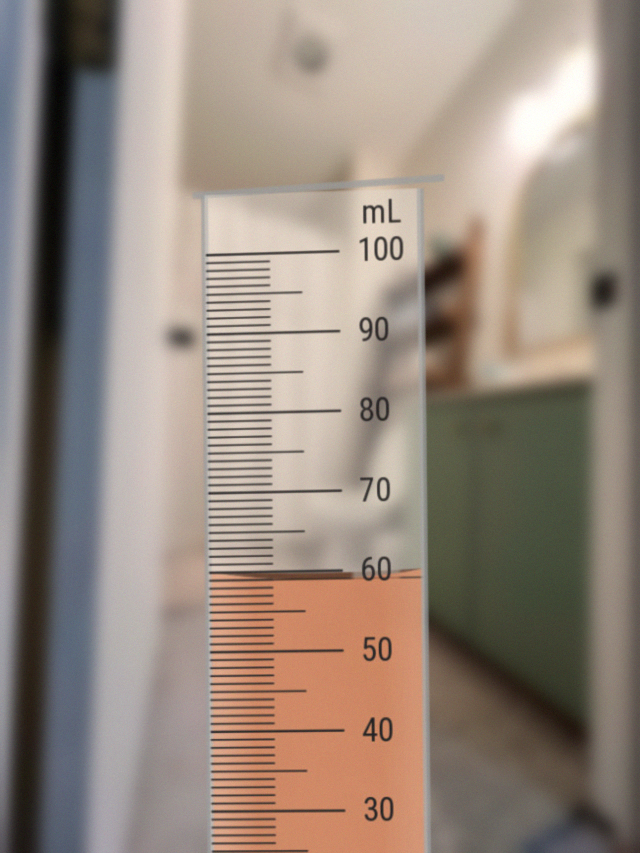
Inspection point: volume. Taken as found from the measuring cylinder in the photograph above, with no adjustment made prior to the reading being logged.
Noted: 59 mL
